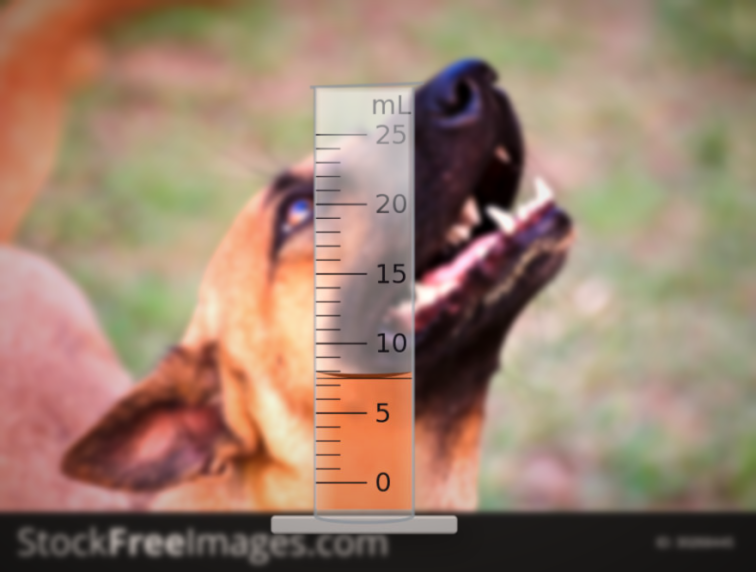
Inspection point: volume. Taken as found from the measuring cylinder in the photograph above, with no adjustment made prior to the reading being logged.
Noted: 7.5 mL
